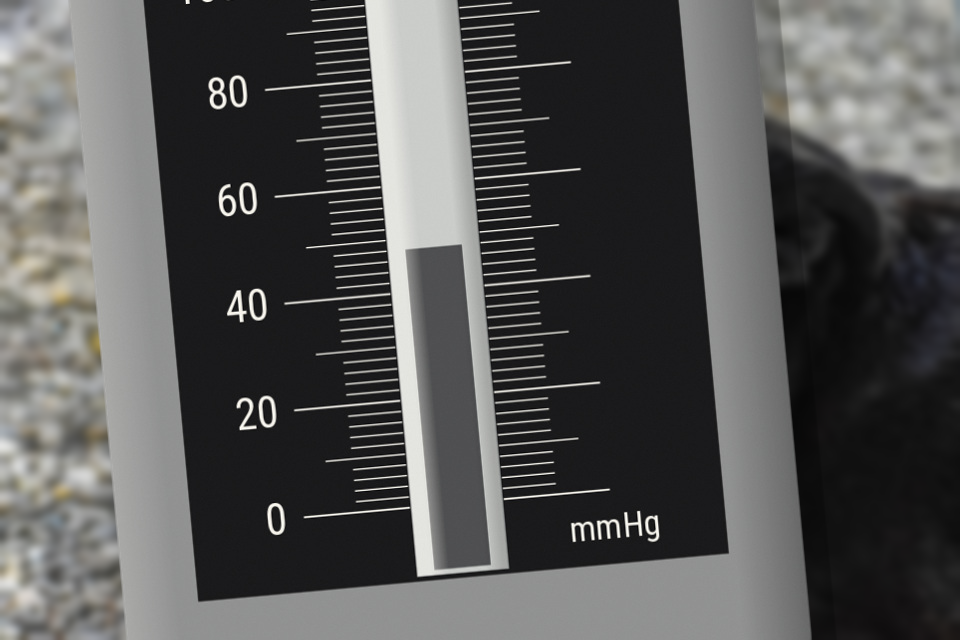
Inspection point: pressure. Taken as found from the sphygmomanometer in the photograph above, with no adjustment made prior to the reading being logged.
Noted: 48 mmHg
